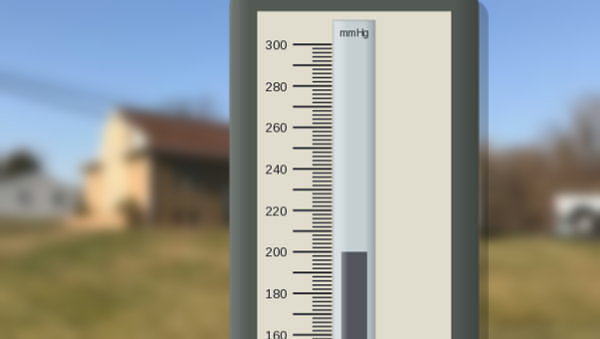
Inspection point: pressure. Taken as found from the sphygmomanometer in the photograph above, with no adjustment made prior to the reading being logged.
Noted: 200 mmHg
